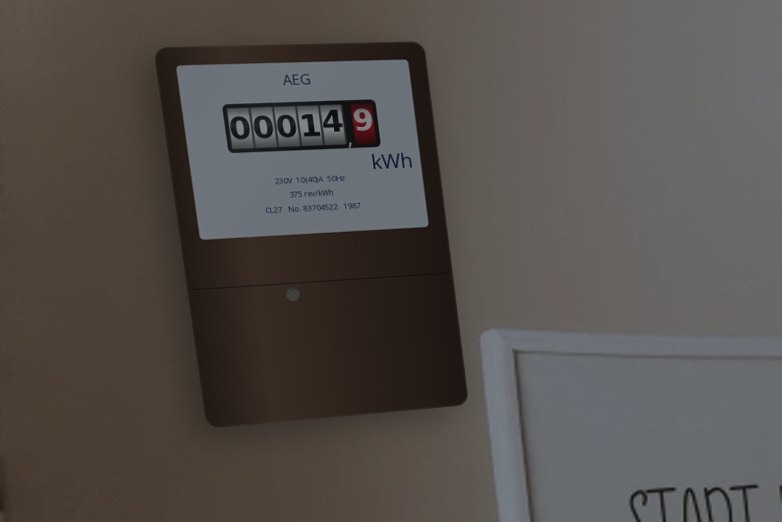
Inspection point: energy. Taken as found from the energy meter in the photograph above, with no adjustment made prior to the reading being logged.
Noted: 14.9 kWh
